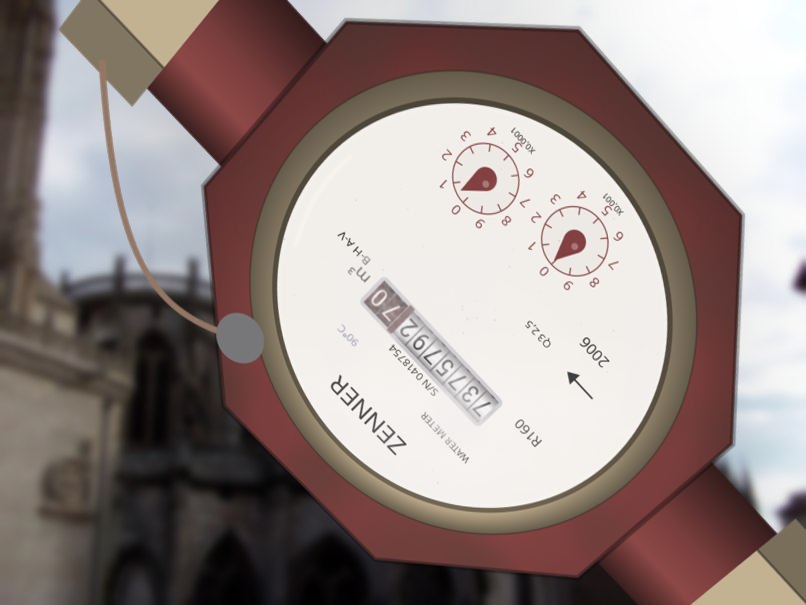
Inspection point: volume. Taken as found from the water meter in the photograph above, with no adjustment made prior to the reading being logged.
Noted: 7375792.7000 m³
